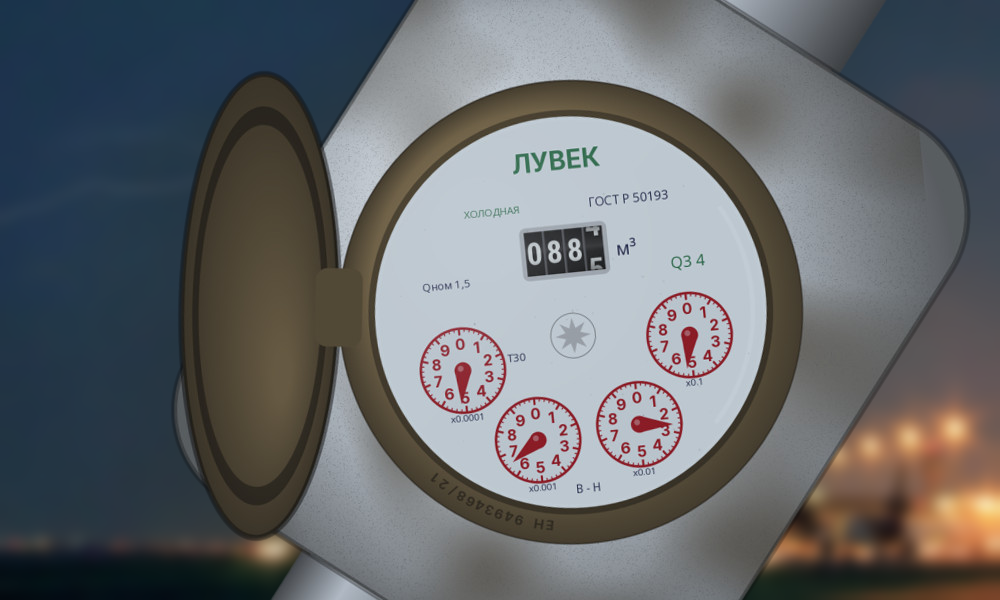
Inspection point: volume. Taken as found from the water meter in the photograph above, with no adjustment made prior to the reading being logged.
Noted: 884.5265 m³
